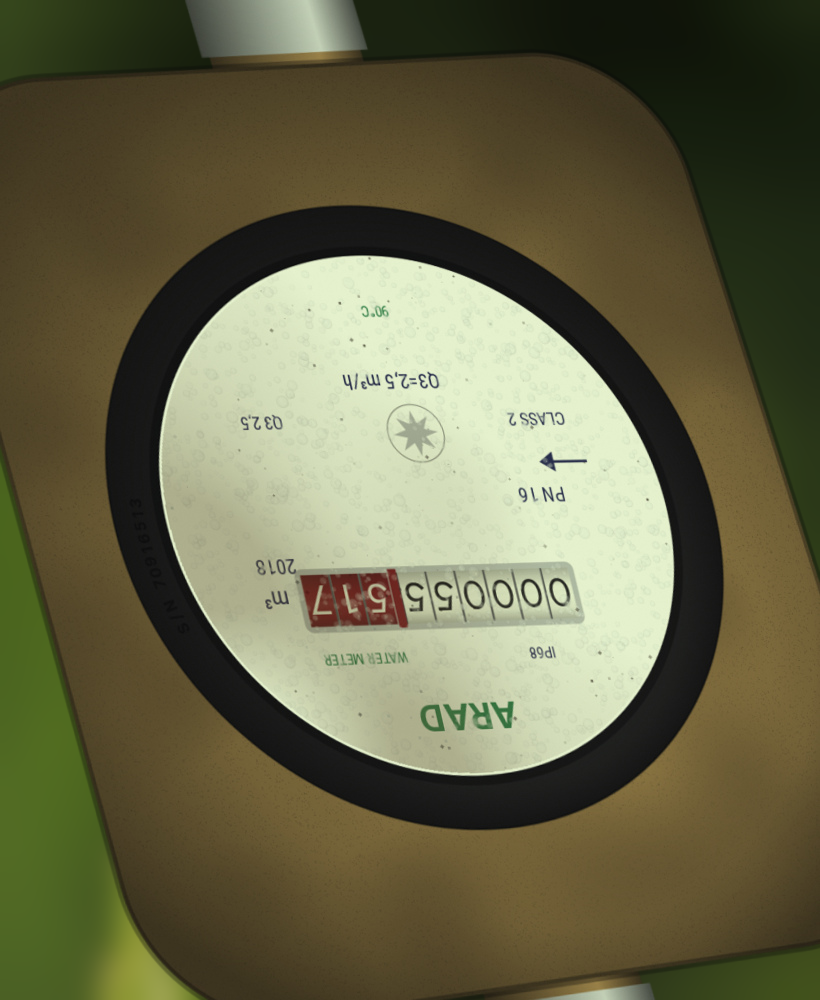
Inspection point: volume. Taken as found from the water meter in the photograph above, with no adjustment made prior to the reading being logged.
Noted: 55.517 m³
